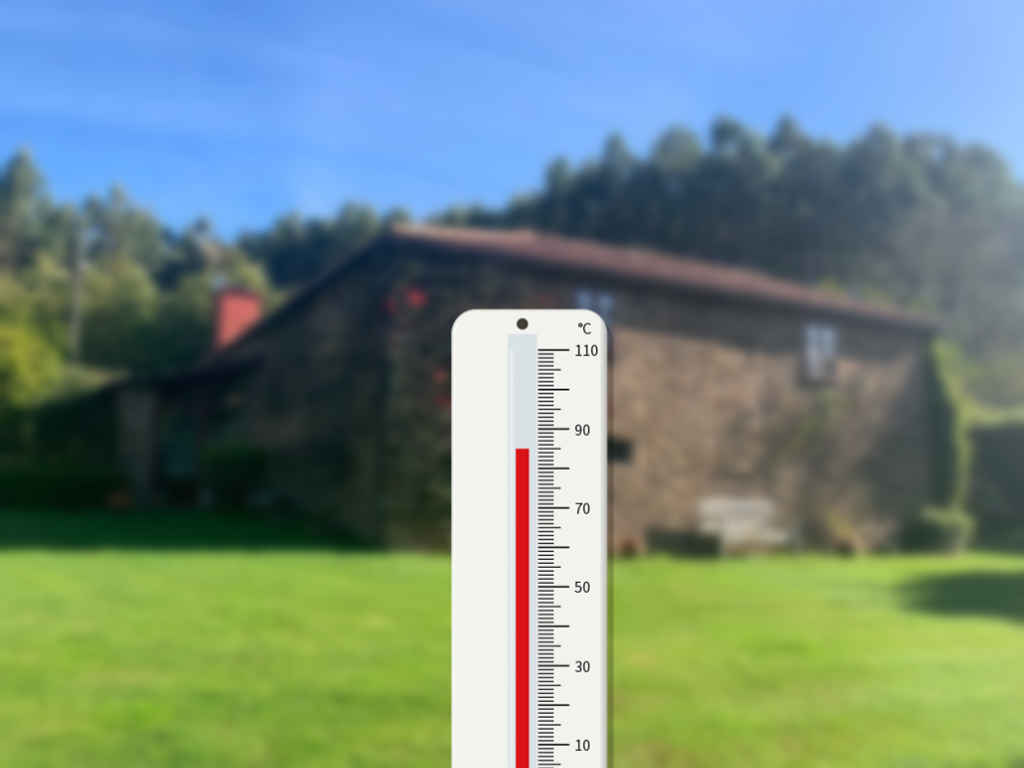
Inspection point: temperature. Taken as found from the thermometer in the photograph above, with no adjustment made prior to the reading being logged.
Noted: 85 °C
